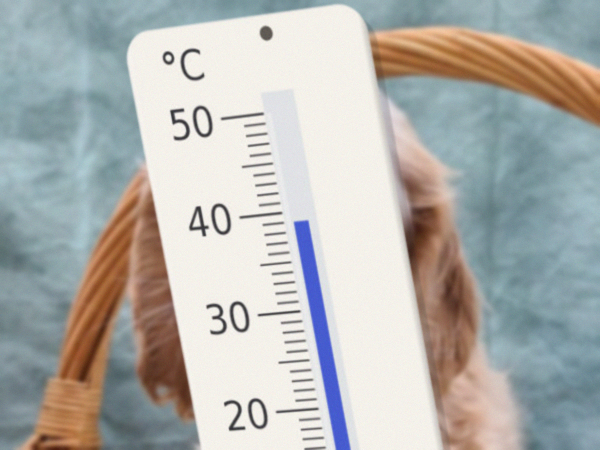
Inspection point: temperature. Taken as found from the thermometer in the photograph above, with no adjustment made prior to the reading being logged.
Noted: 39 °C
